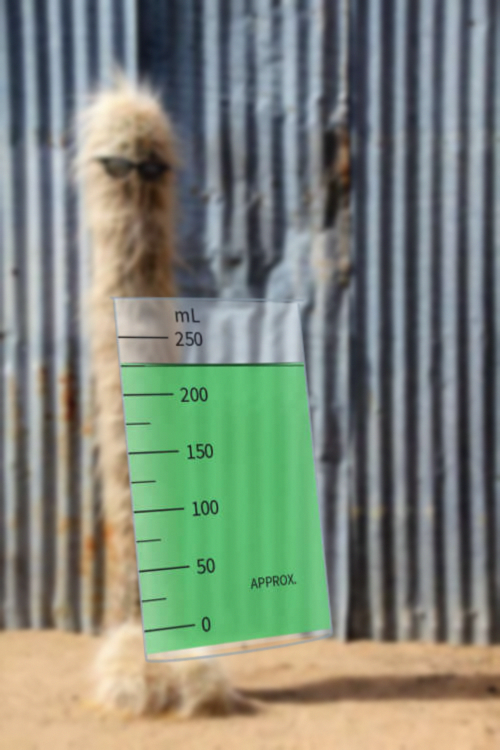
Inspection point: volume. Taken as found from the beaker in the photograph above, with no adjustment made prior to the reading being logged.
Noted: 225 mL
